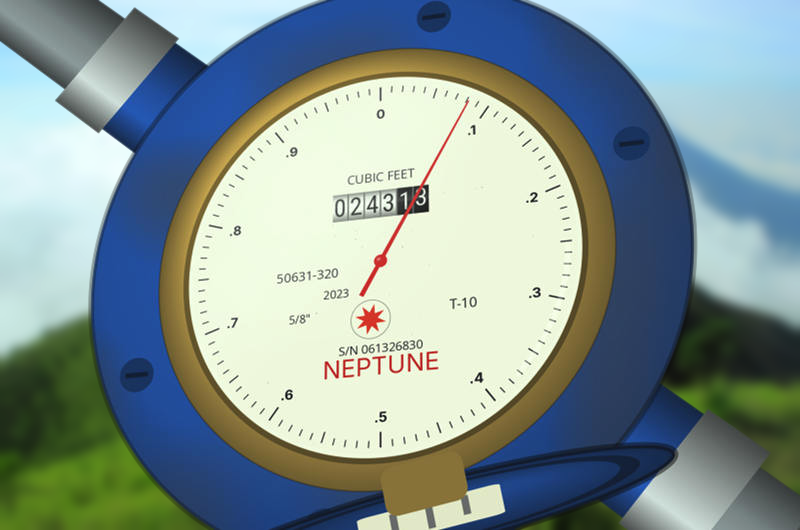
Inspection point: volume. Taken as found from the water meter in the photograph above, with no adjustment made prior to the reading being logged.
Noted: 24313.08 ft³
